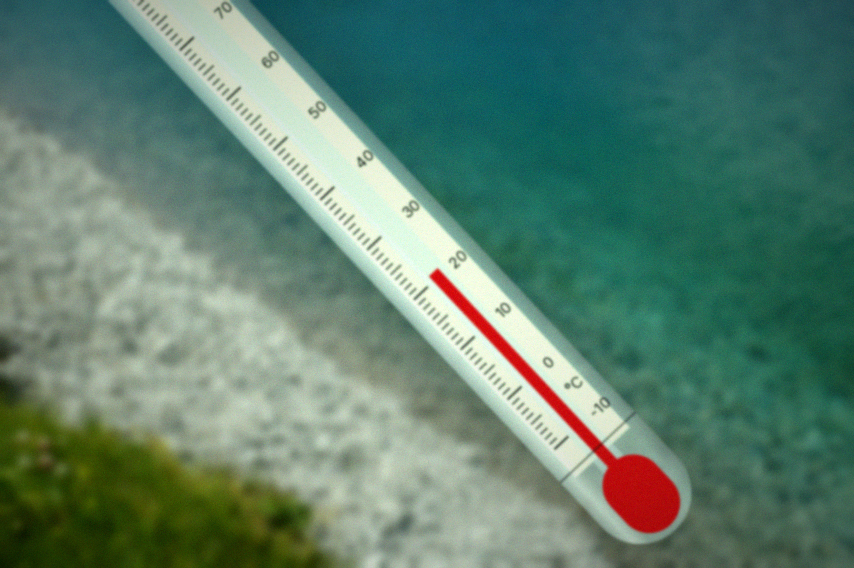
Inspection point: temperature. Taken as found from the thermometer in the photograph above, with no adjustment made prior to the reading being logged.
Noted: 21 °C
